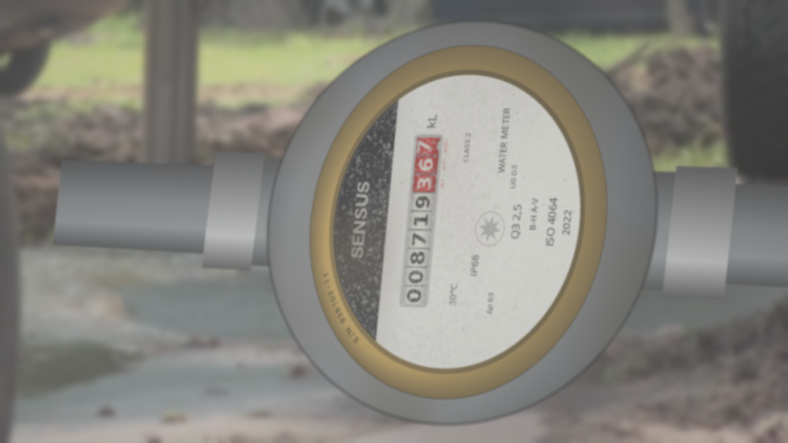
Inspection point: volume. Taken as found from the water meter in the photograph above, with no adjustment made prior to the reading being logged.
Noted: 8719.367 kL
